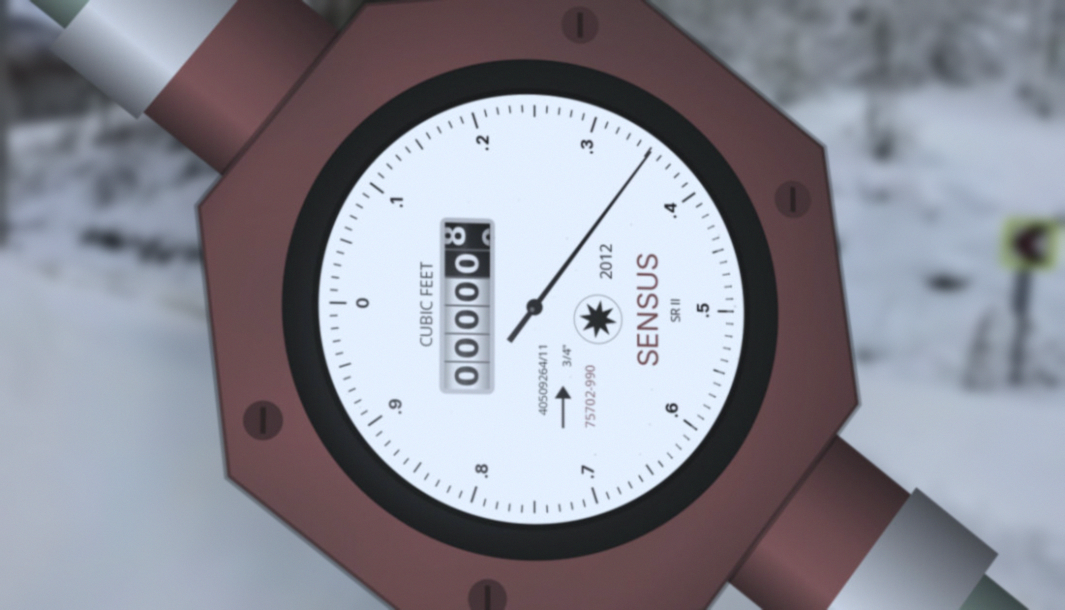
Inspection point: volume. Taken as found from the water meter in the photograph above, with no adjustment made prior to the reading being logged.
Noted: 8.35 ft³
